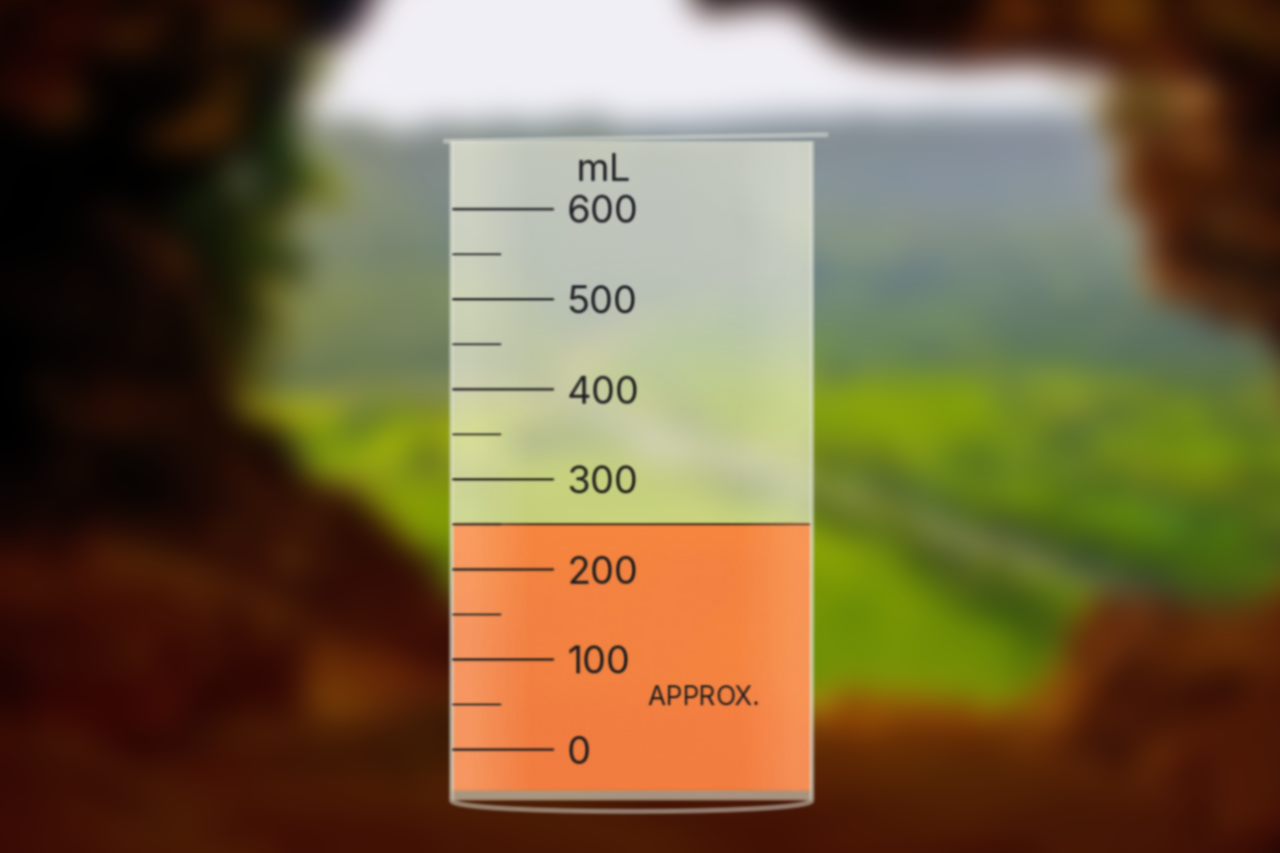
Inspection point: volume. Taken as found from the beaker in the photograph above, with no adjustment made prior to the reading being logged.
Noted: 250 mL
